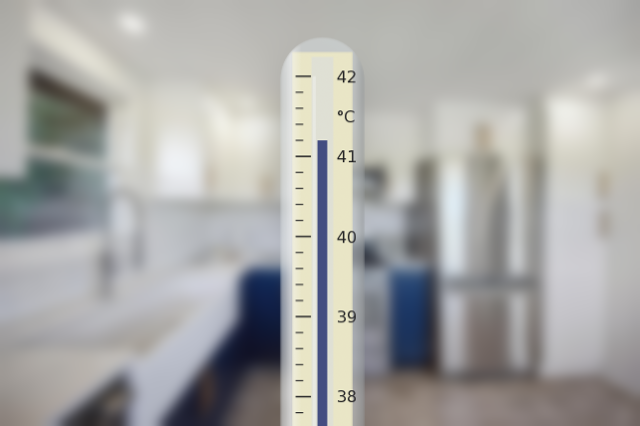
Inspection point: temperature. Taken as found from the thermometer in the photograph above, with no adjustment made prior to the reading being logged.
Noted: 41.2 °C
